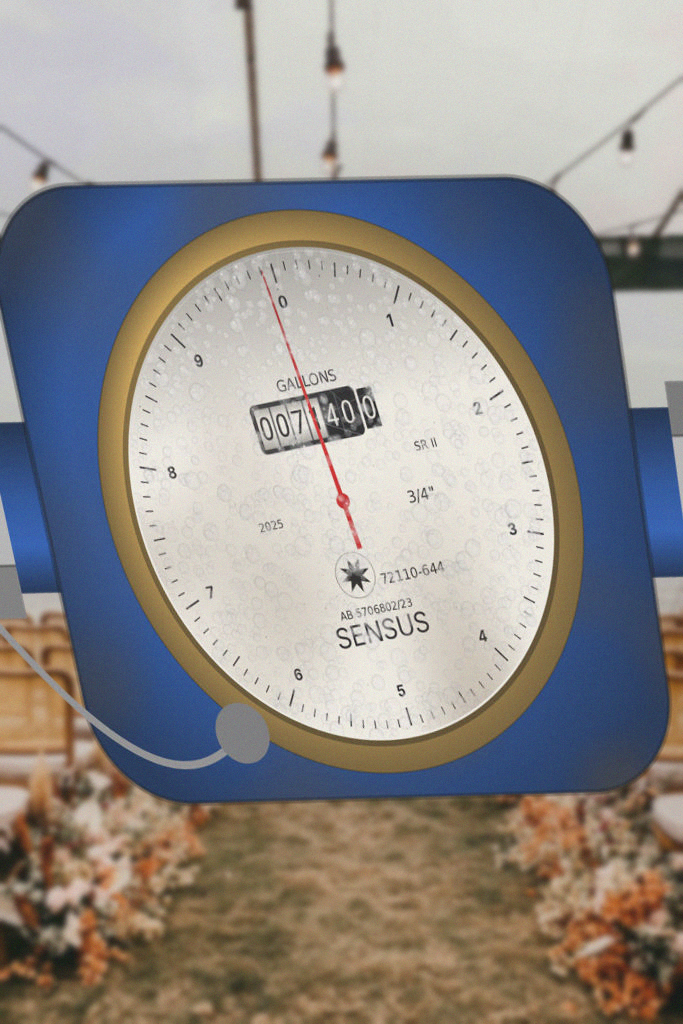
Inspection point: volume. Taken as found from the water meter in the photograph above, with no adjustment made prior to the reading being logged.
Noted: 71399.9 gal
